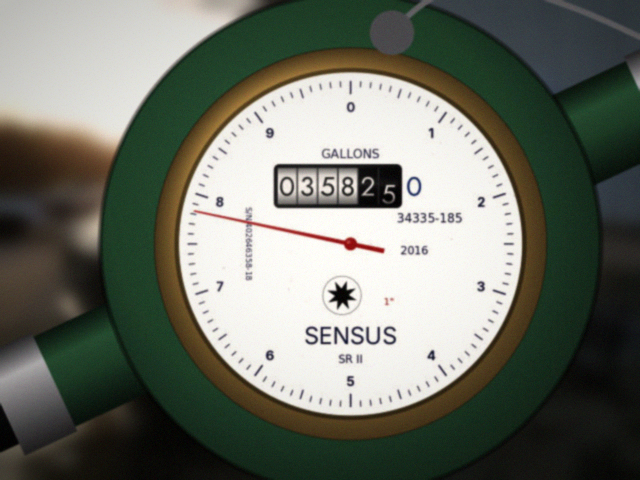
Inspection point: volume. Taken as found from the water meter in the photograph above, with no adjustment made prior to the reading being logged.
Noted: 358247.8 gal
